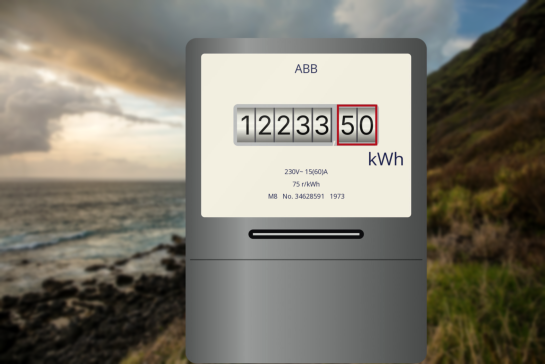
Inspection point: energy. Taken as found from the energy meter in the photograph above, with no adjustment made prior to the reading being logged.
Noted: 12233.50 kWh
